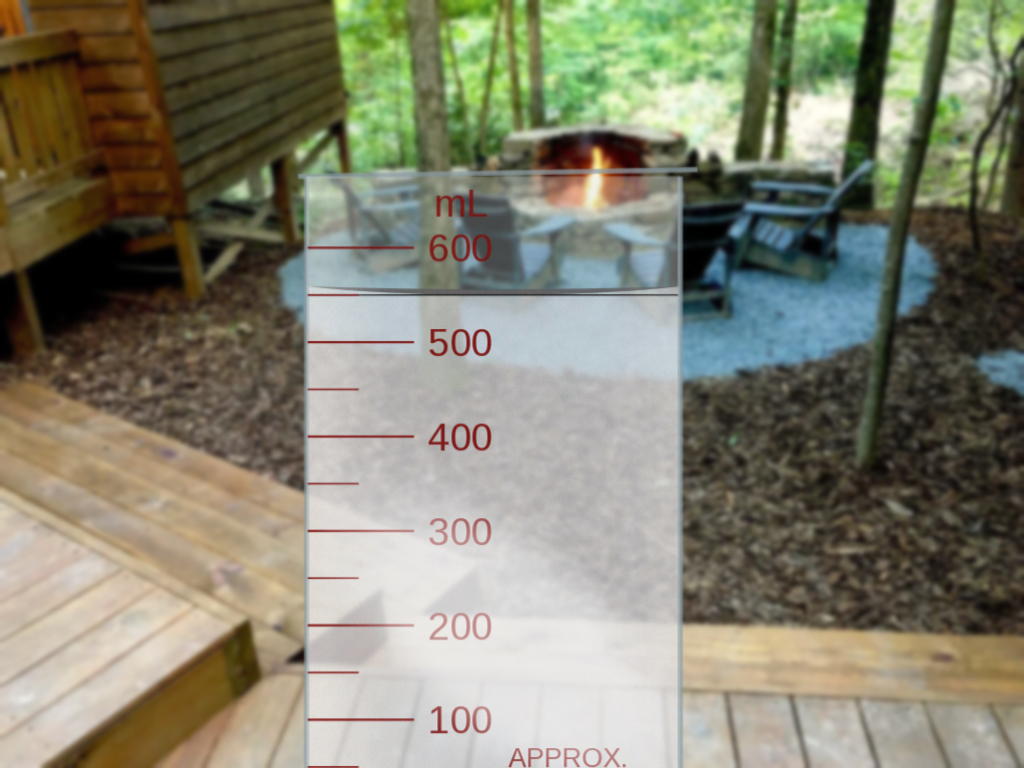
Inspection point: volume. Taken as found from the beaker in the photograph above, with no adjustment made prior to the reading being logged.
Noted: 550 mL
